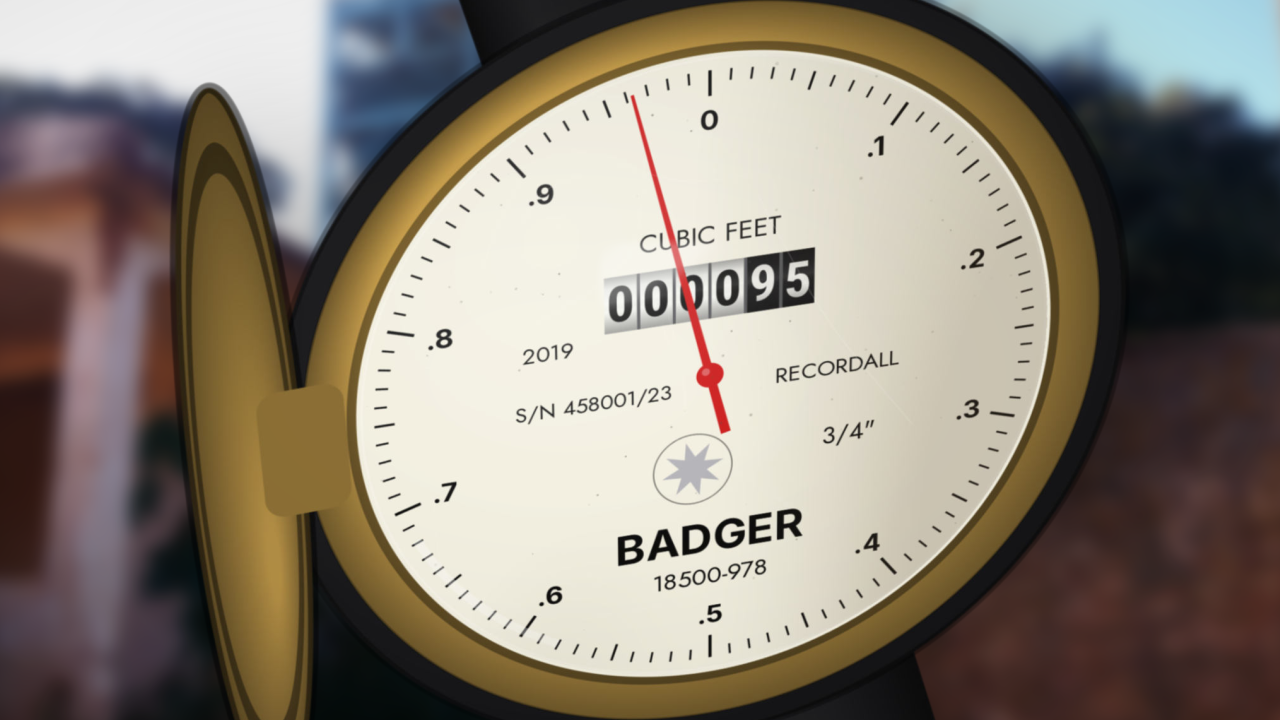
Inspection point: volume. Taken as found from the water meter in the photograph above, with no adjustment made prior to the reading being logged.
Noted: 94.96 ft³
